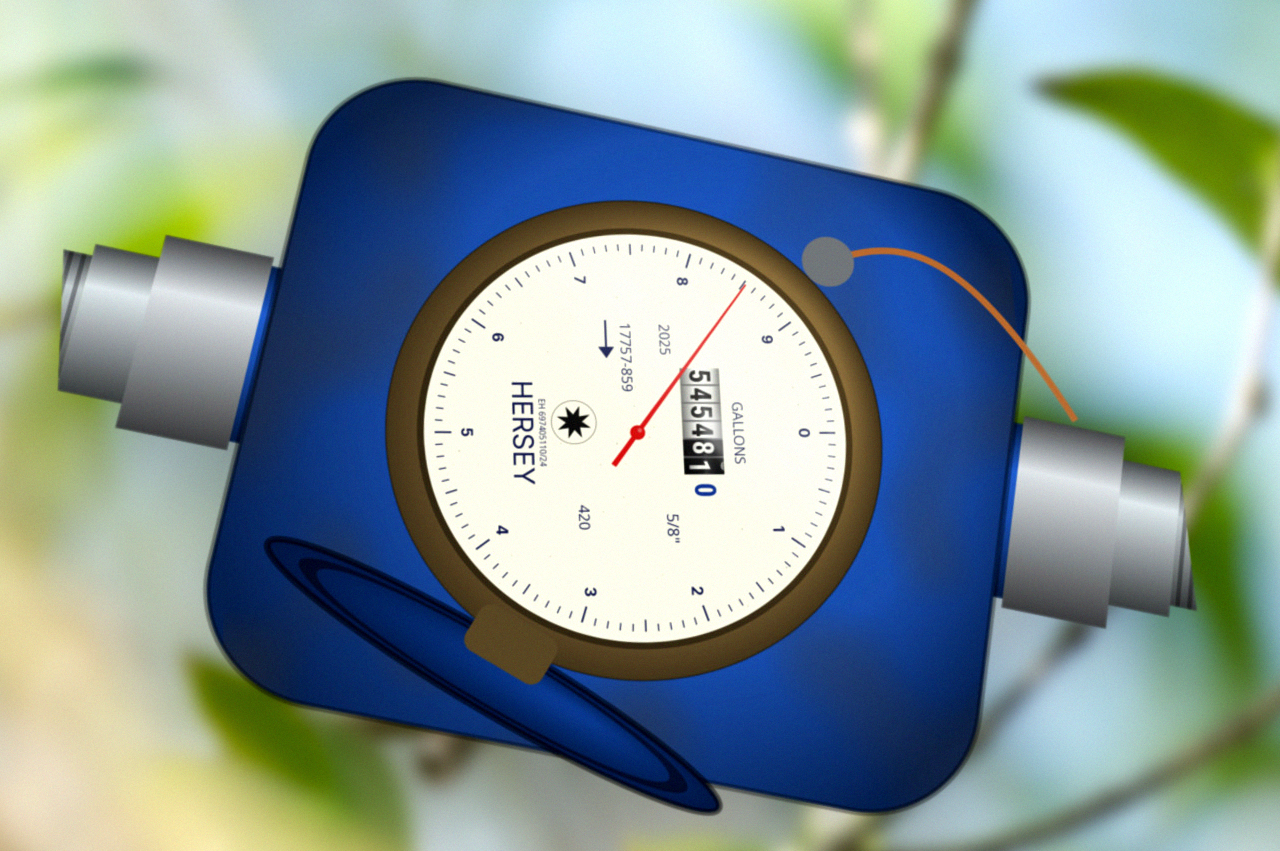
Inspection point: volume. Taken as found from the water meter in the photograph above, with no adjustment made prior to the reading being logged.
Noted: 5454808.5 gal
